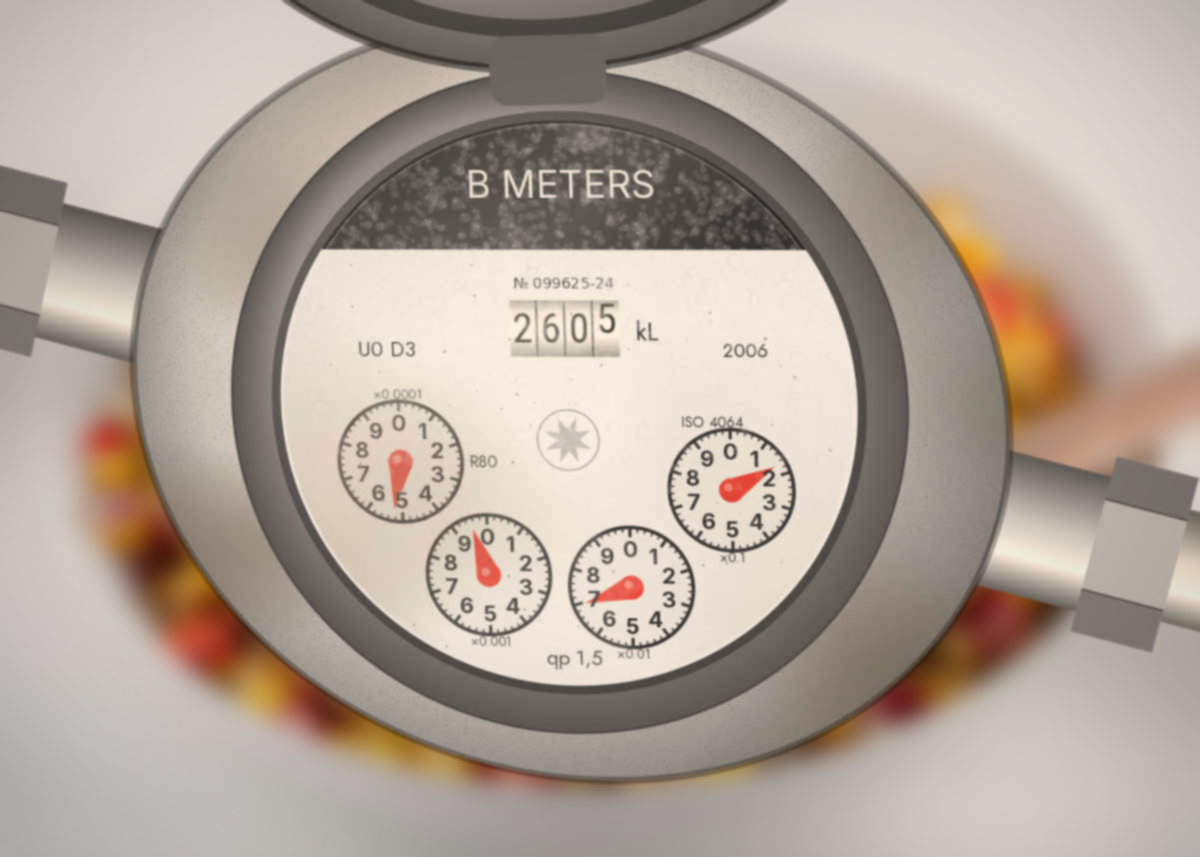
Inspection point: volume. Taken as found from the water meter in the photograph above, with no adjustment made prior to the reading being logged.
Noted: 2605.1695 kL
